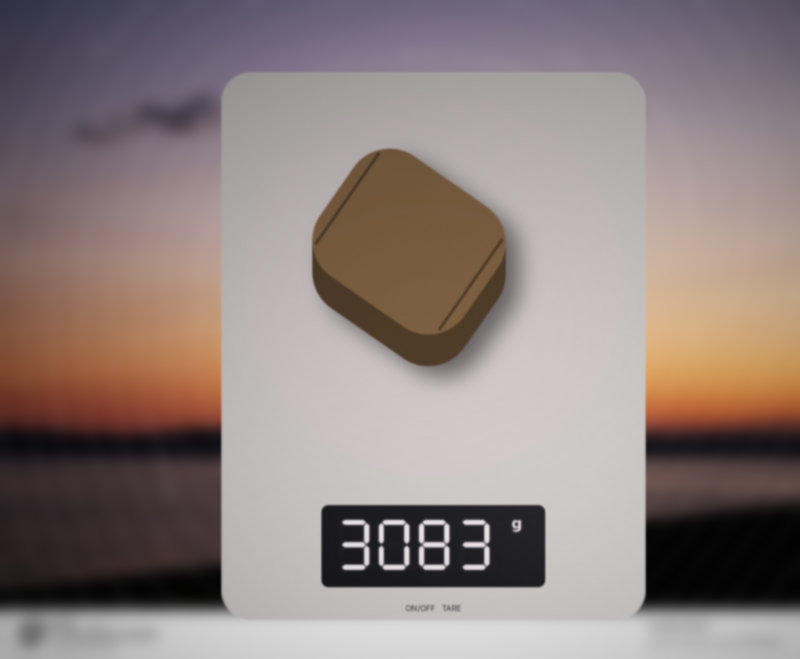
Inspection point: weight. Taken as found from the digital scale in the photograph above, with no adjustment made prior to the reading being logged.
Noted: 3083 g
